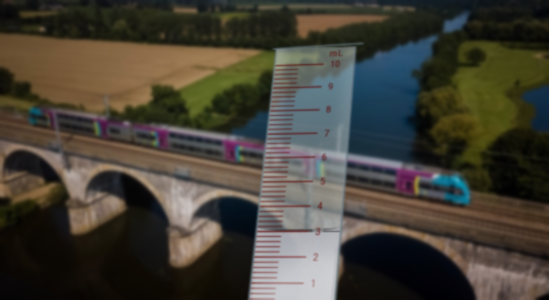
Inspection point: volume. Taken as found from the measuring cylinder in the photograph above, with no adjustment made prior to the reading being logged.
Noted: 3 mL
